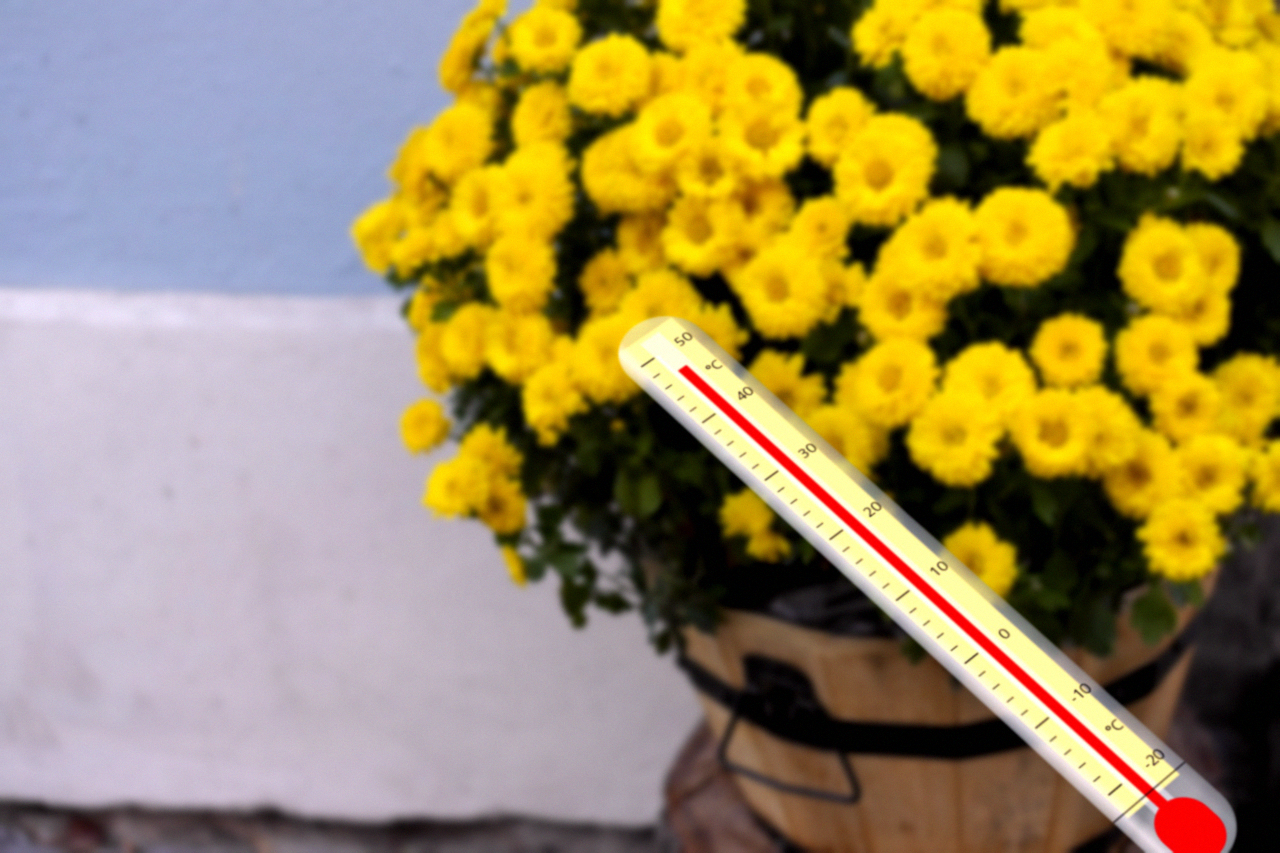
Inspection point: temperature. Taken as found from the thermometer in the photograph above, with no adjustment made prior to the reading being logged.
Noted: 47 °C
